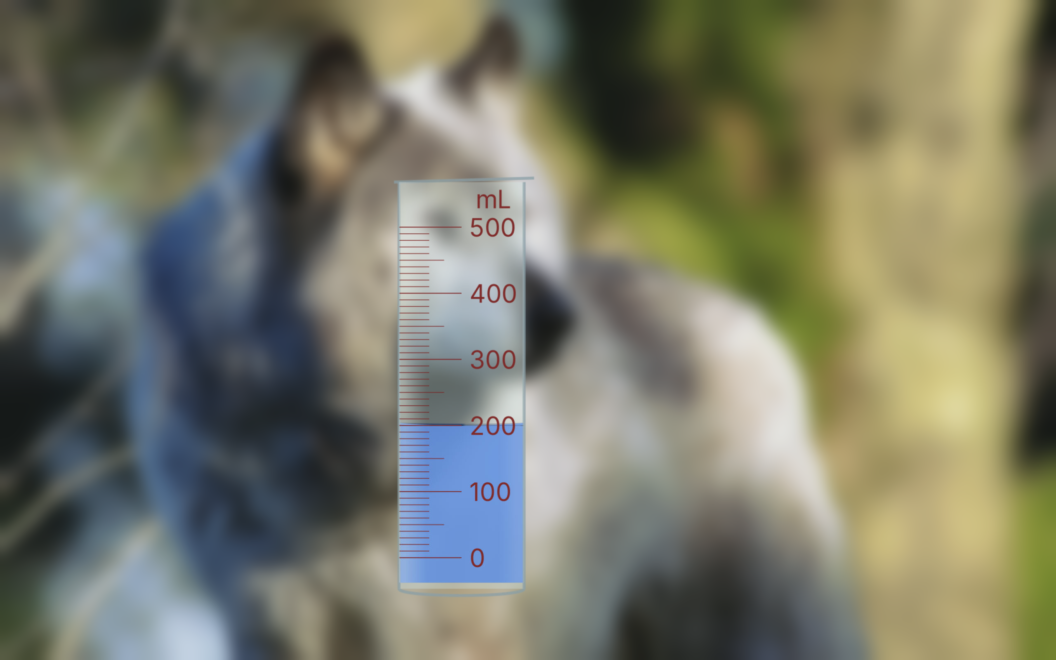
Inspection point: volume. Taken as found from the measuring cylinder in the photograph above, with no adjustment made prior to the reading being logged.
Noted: 200 mL
